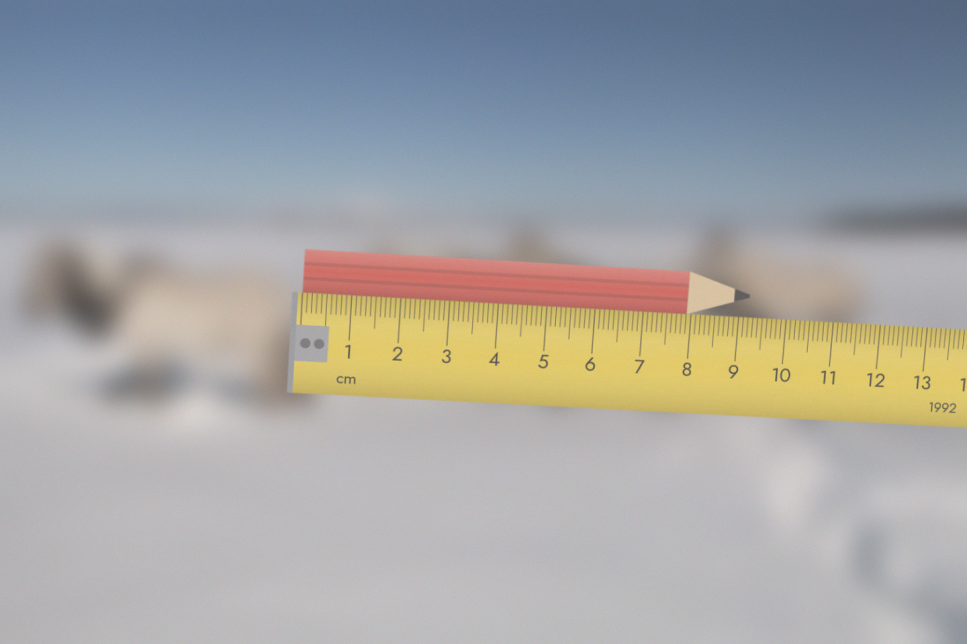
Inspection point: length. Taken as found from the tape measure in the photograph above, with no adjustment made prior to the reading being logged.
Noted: 9.2 cm
